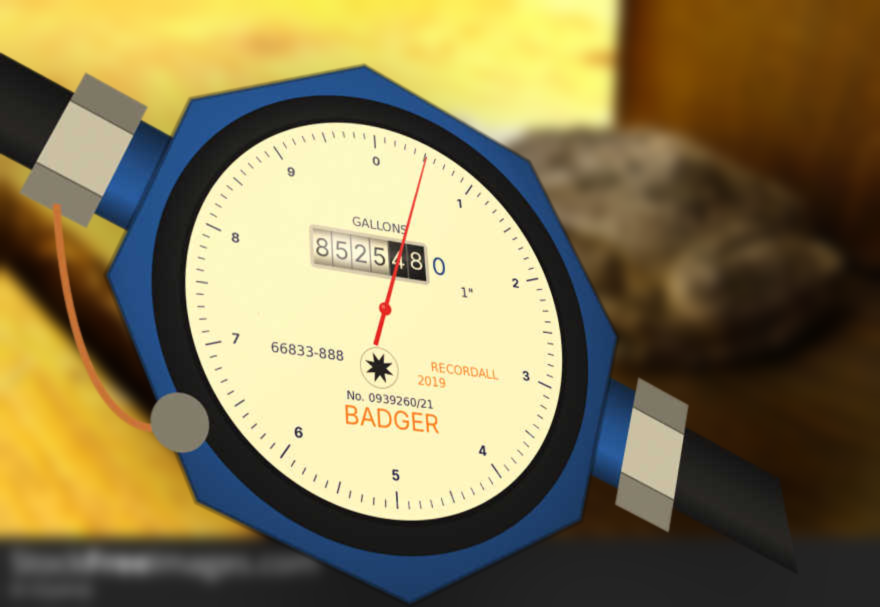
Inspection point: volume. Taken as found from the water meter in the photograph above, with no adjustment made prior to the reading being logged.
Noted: 8525480.5 gal
